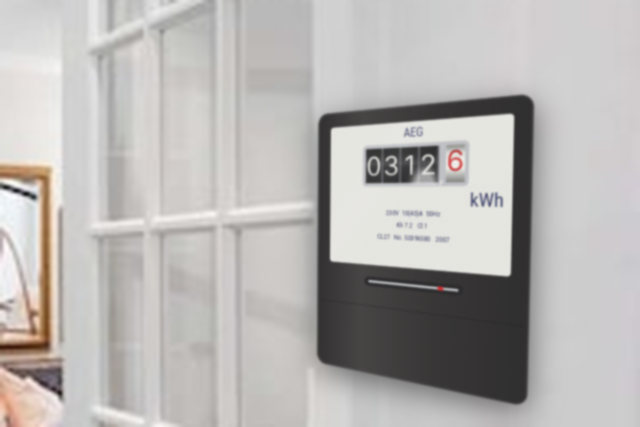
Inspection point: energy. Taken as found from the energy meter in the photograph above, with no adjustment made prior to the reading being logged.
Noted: 312.6 kWh
